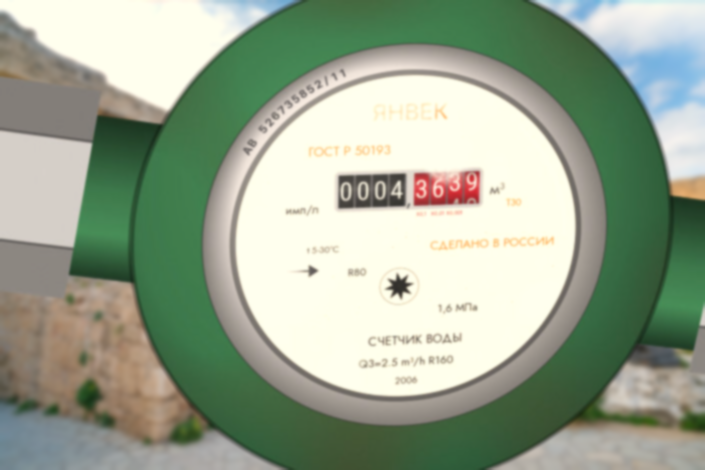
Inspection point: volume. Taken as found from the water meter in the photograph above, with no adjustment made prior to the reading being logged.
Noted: 4.3639 m³
